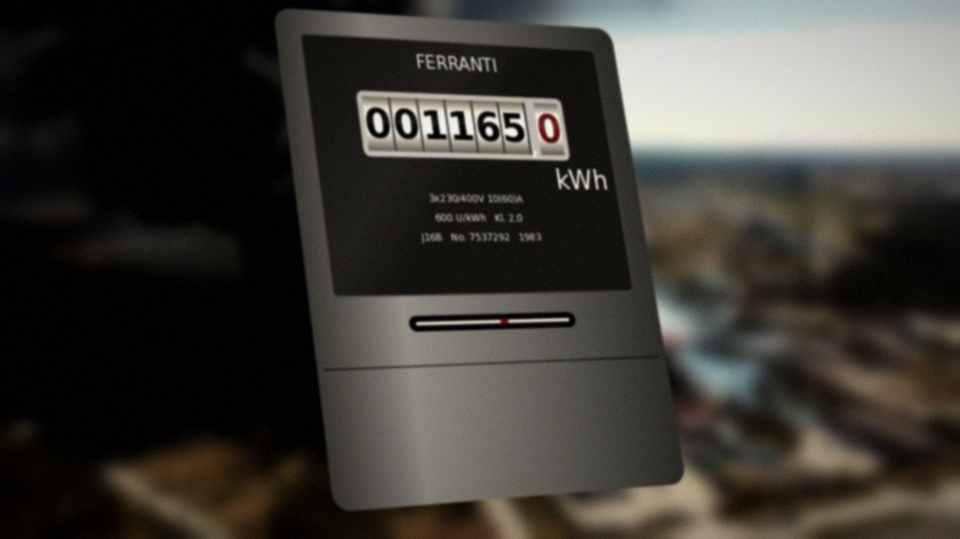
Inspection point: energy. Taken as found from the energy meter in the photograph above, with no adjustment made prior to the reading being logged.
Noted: 1165.0 kWh
